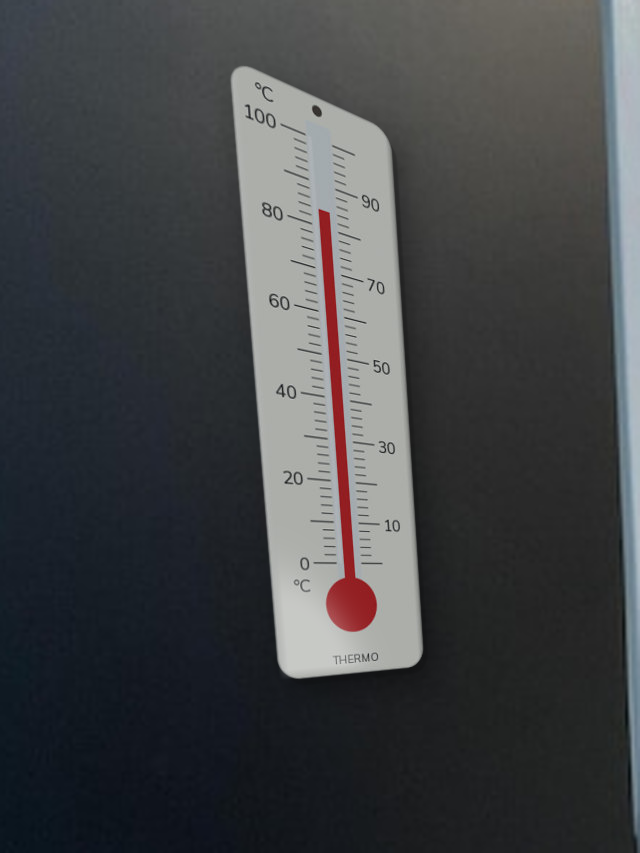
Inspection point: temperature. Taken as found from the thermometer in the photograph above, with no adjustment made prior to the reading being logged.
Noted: 84 °C
